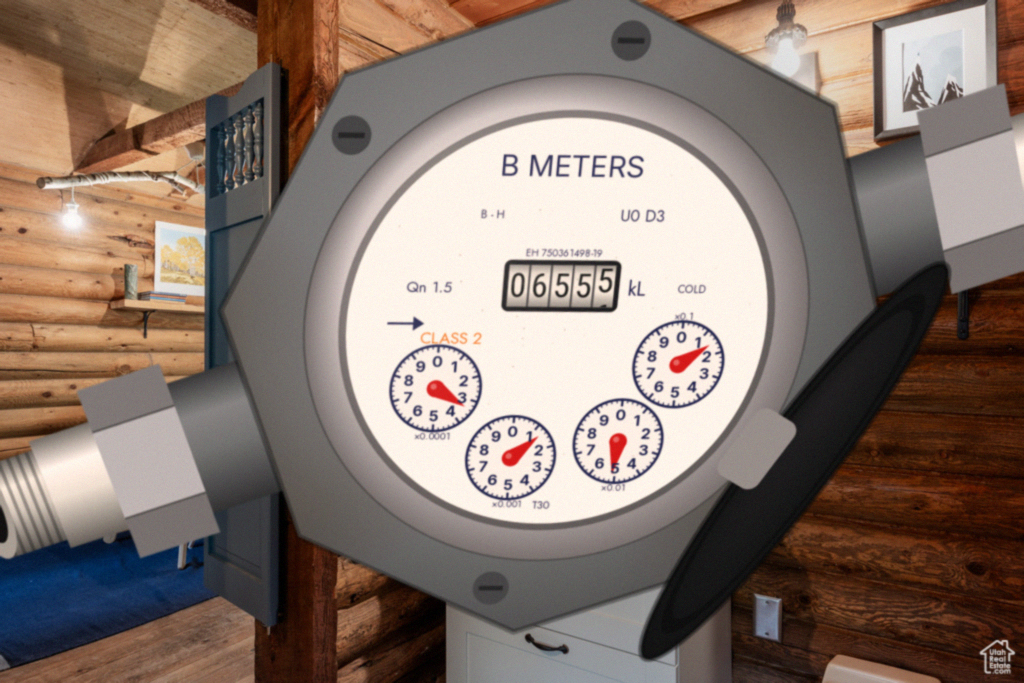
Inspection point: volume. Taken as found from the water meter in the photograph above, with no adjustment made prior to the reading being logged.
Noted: 6555.1513 kL
